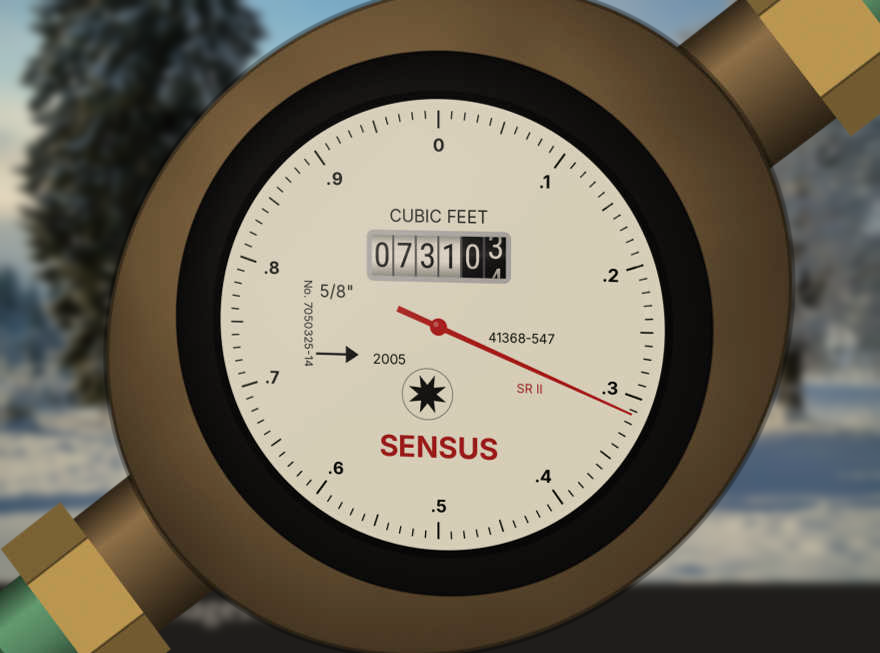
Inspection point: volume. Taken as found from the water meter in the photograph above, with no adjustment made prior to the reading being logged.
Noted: 73103.31 ft³
